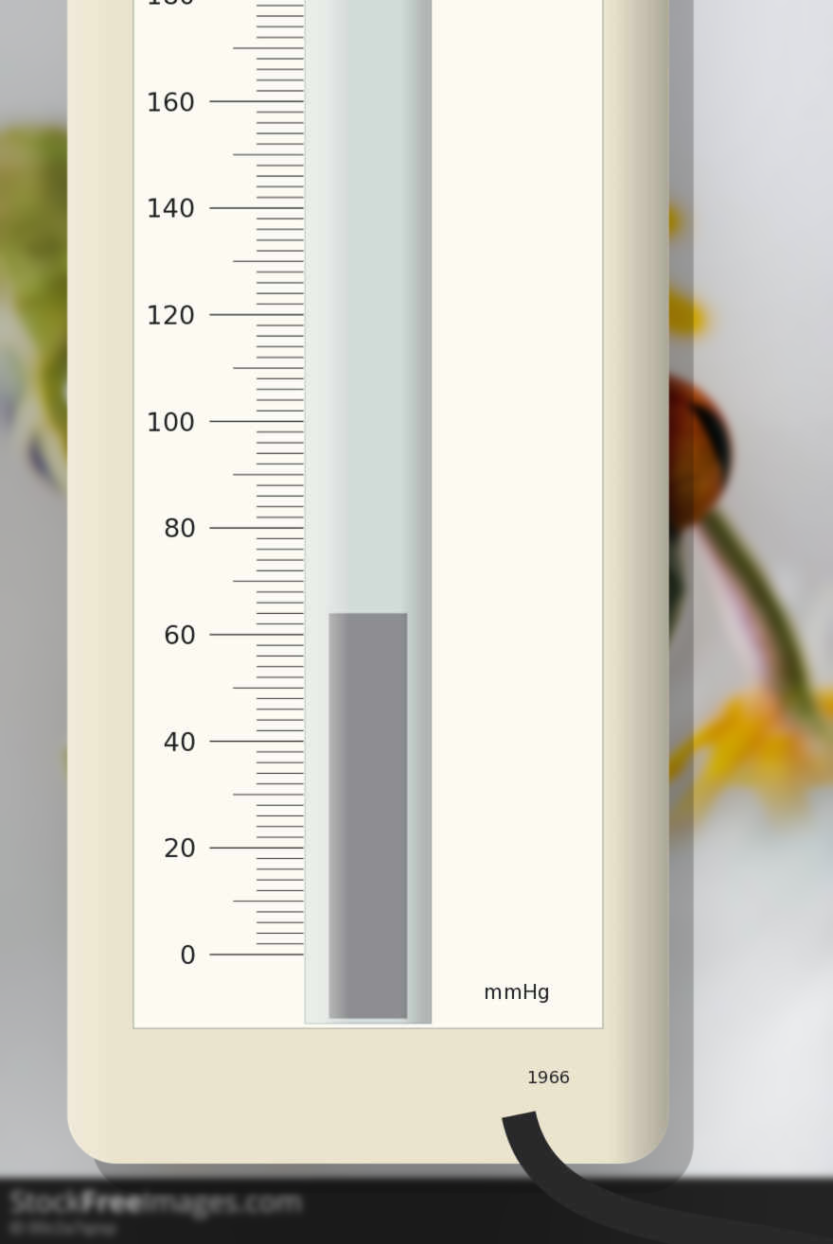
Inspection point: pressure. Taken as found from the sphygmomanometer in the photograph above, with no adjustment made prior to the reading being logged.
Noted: 64 mmHg
